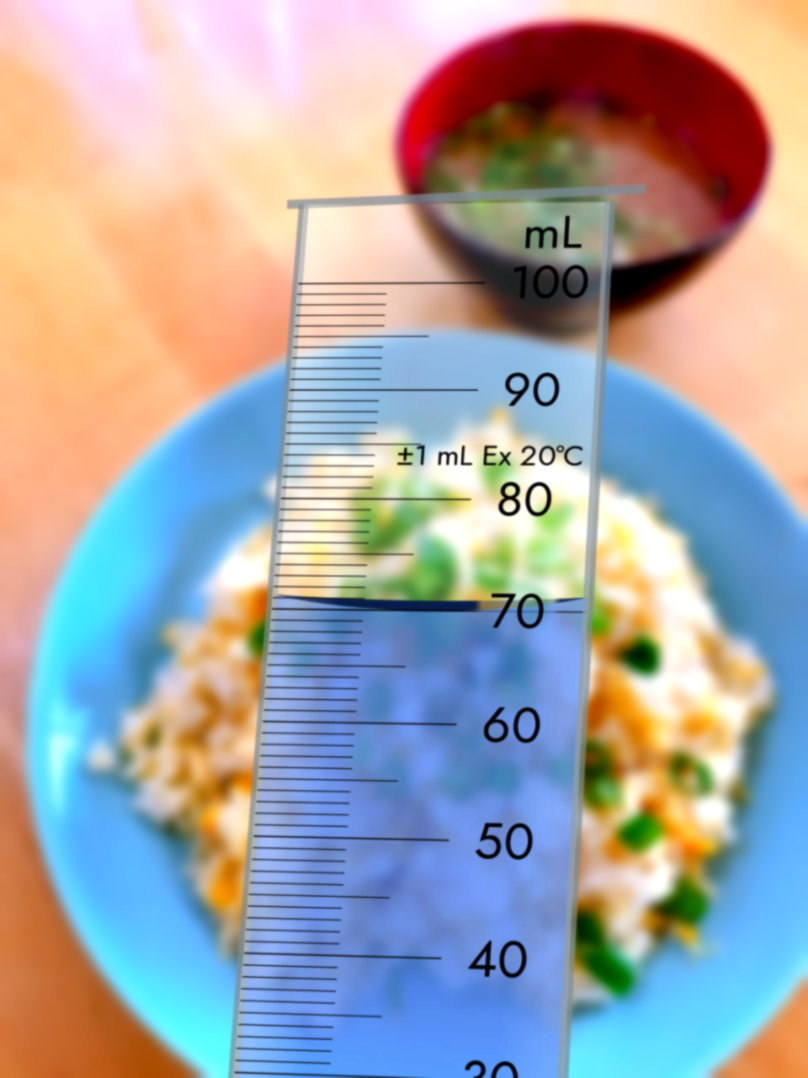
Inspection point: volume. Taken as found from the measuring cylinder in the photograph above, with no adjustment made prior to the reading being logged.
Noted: 70 mL
